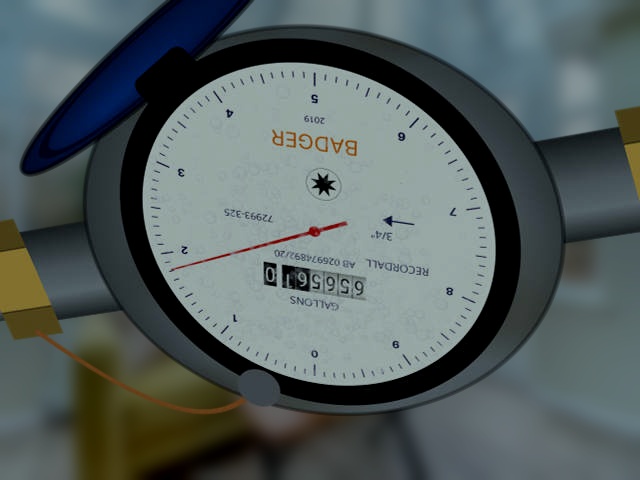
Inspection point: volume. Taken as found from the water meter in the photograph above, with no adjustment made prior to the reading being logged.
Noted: 6565611.8 gal
